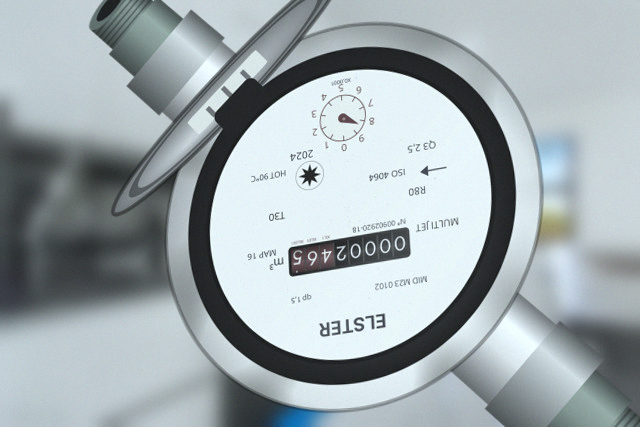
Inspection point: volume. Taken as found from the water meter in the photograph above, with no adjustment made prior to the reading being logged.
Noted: 2.4648 m³
